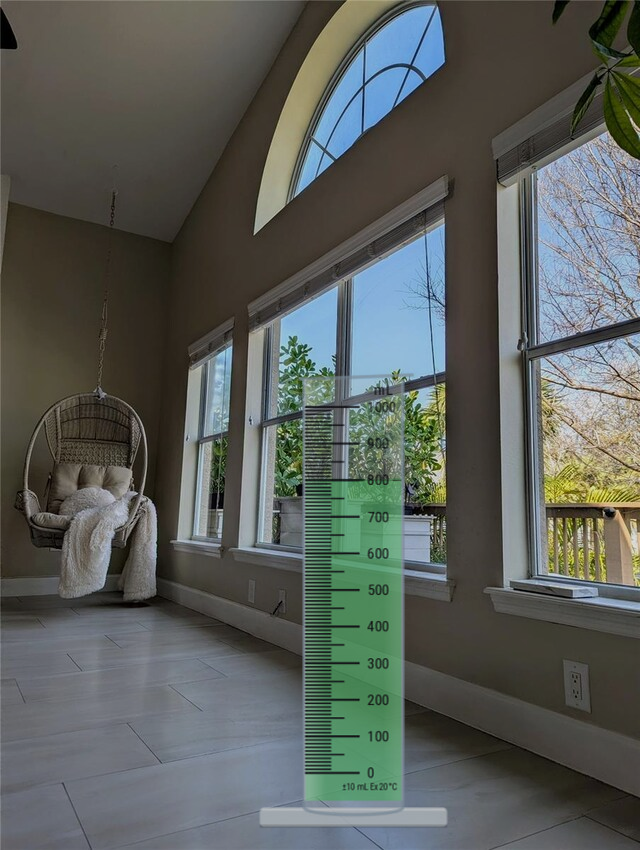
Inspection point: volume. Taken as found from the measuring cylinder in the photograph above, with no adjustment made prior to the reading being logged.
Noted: 800 mL
